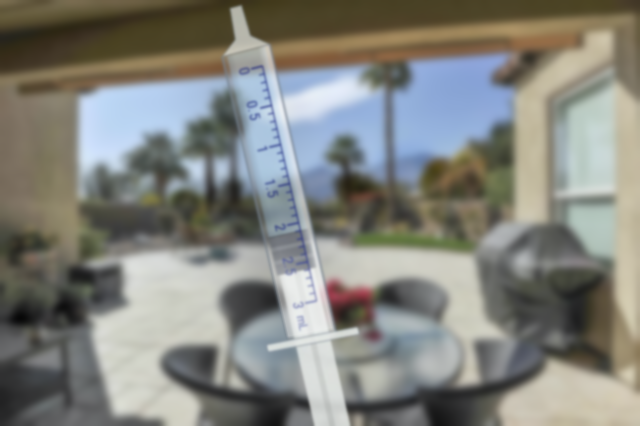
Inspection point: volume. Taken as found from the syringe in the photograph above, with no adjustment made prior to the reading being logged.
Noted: 2.1 mL
